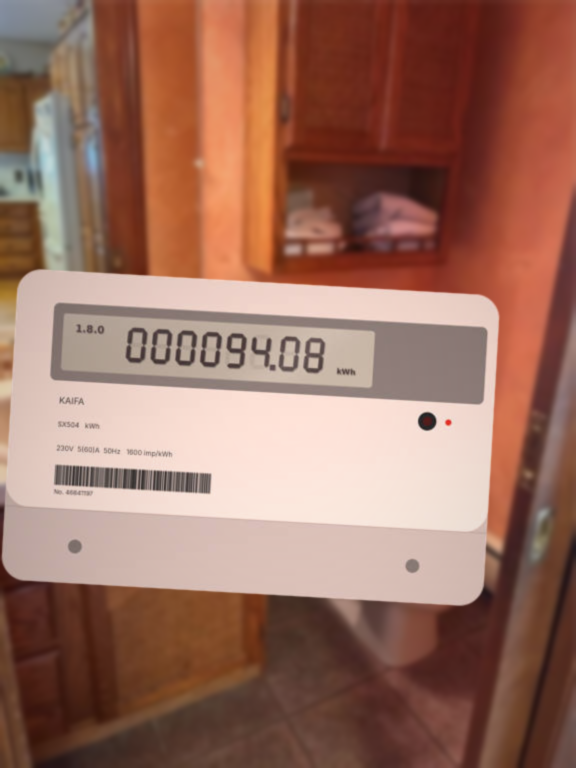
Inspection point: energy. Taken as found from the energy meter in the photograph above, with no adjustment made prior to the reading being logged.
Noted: 94.08 kWh
